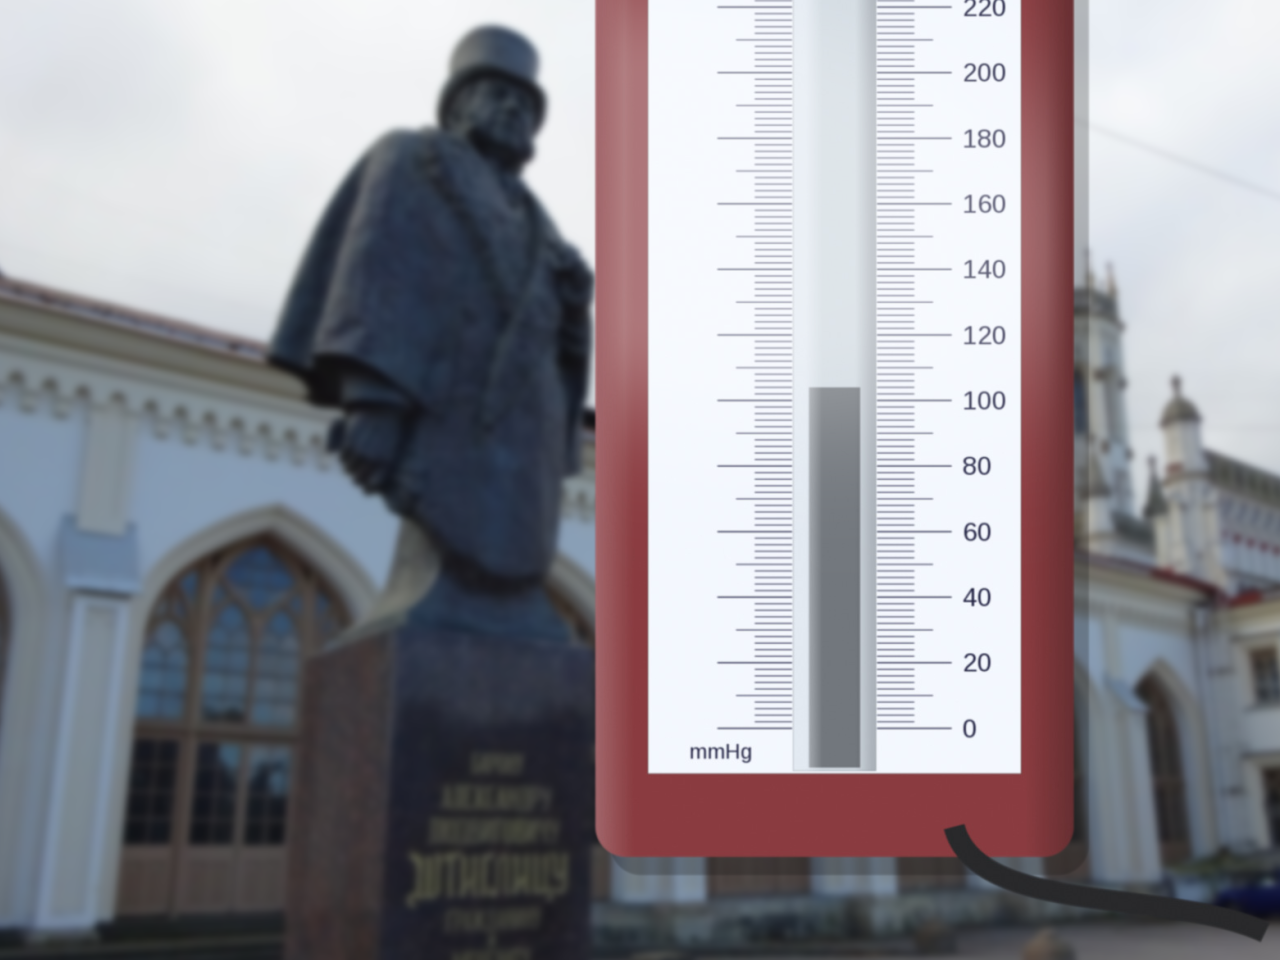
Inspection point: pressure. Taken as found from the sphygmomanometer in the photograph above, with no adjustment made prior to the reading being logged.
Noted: 104 mmHg
